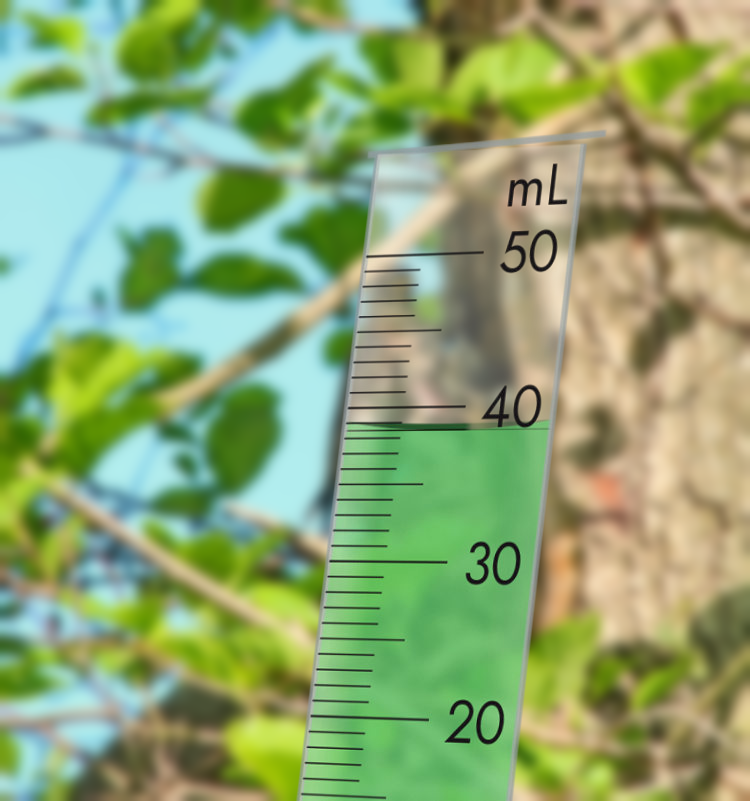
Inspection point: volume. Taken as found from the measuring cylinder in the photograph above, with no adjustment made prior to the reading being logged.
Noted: 38.5 mL
